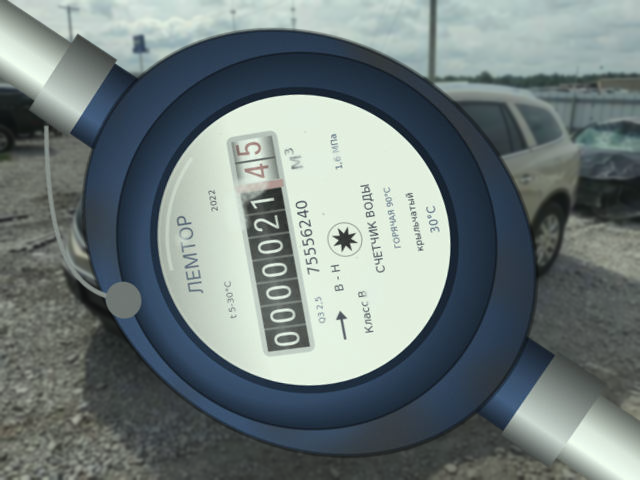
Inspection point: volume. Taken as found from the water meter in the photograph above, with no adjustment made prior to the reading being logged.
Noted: 21.45 m³
